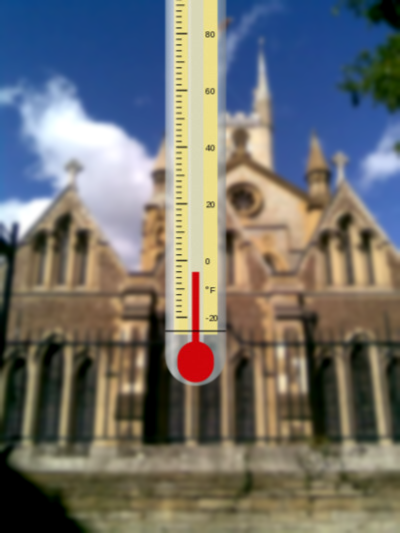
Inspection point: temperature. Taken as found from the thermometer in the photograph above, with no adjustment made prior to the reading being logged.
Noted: -4 °F
